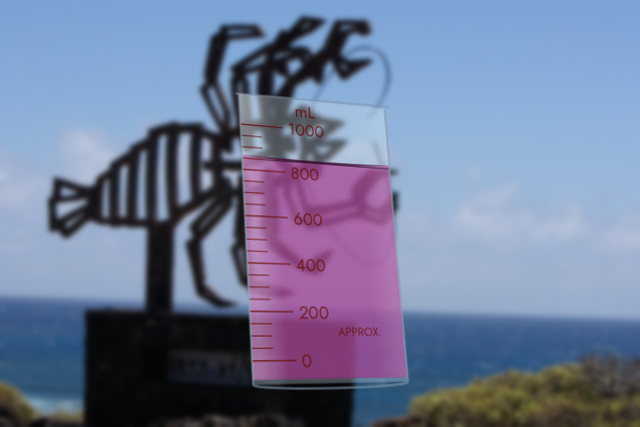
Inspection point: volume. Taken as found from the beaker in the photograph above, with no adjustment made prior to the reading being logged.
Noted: 850 mL
